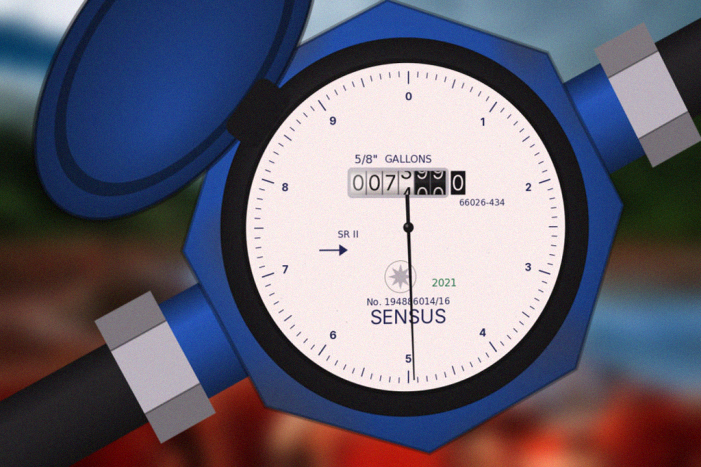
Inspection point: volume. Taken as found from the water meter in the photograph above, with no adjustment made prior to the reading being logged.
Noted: 73994.9 gal
